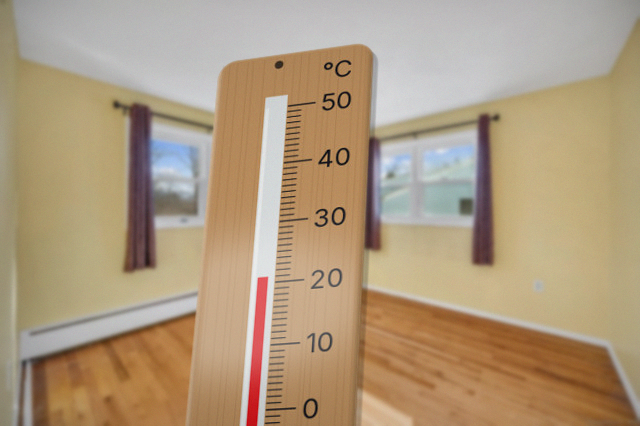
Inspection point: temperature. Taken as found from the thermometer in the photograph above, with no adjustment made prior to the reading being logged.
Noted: 21 °C
